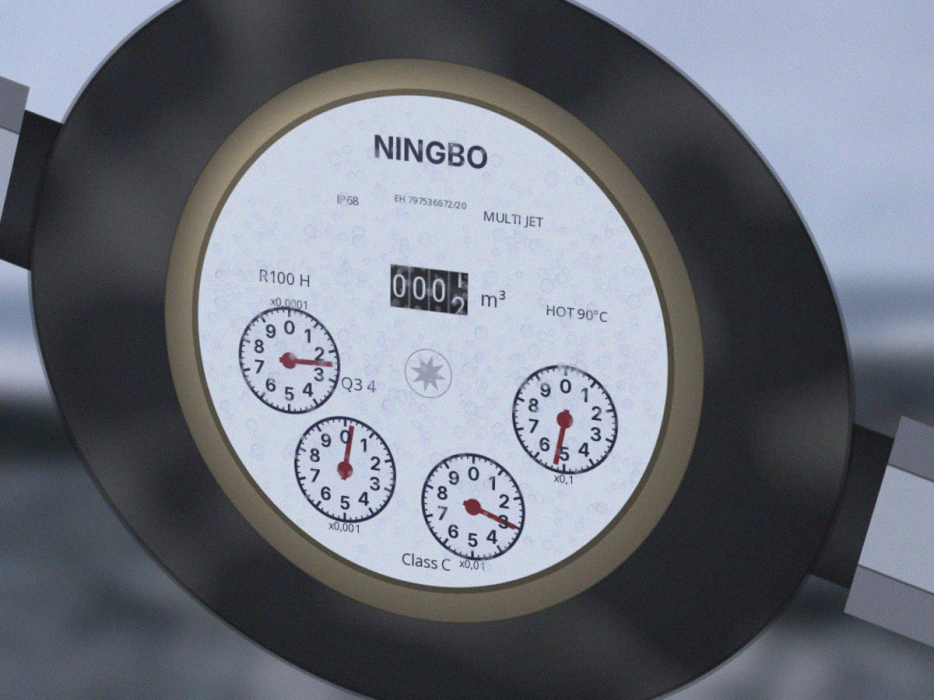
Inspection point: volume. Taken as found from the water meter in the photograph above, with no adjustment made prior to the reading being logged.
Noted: 1.5302 m³
